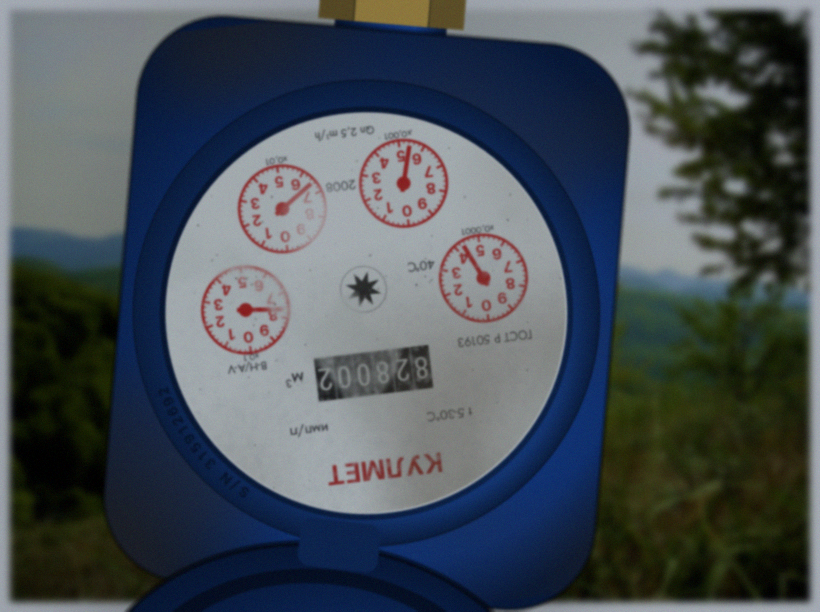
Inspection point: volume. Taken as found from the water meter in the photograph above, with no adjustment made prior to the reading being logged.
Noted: 828002.7654 m³
